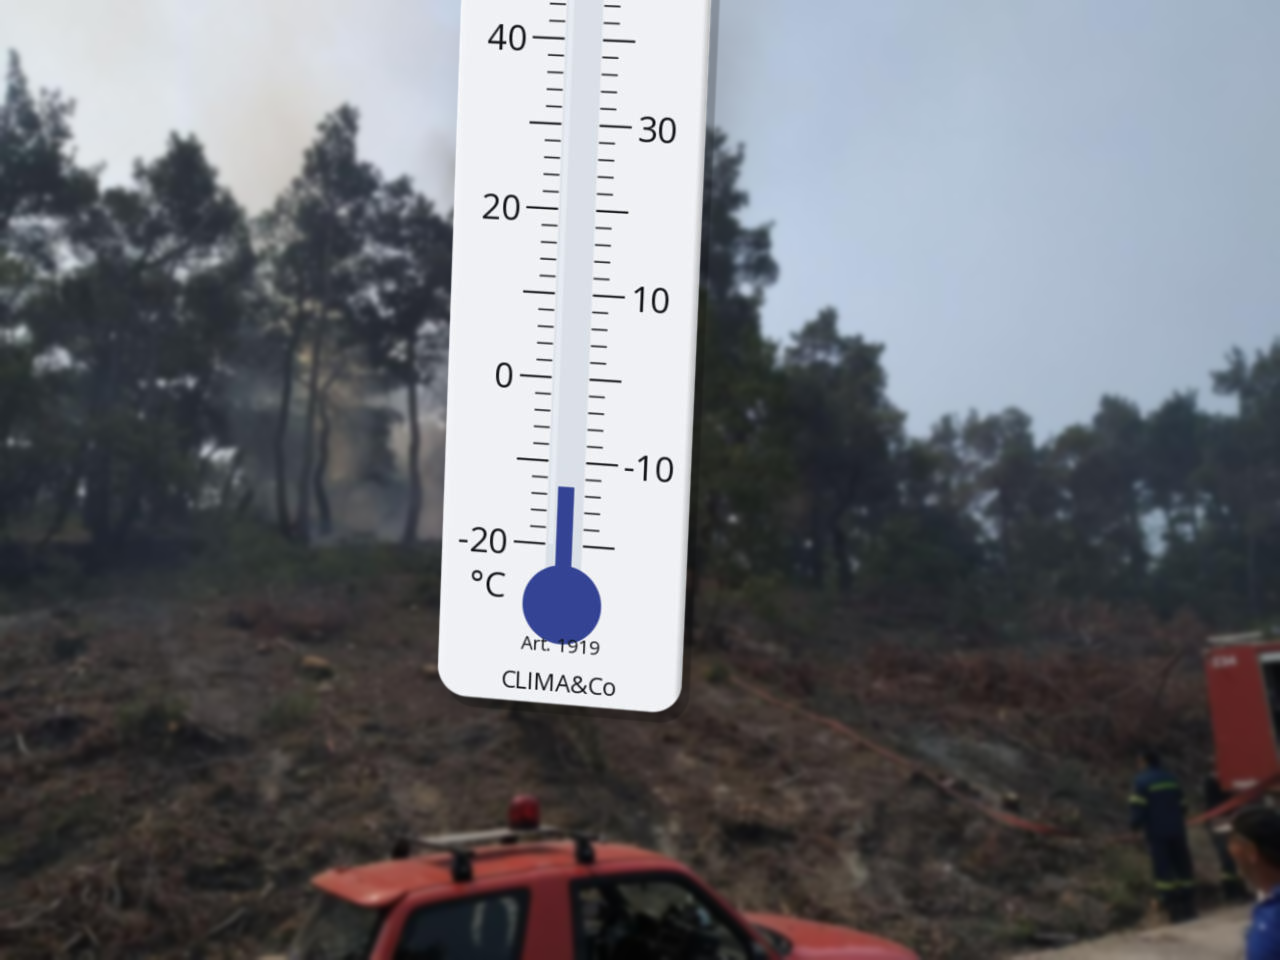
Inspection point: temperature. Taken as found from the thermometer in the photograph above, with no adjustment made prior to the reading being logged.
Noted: -13 °C
